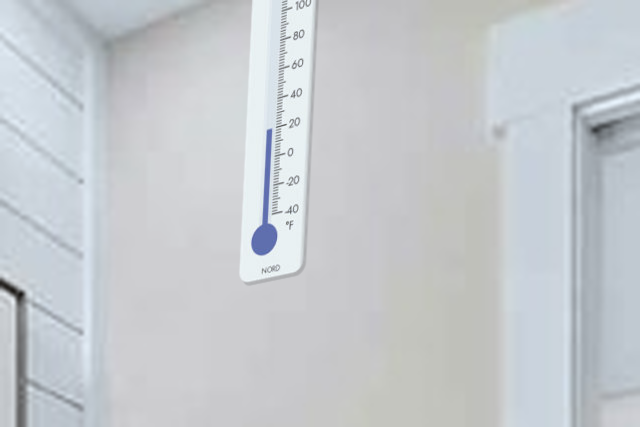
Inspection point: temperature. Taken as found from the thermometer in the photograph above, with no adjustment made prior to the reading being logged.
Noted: 20 °F
